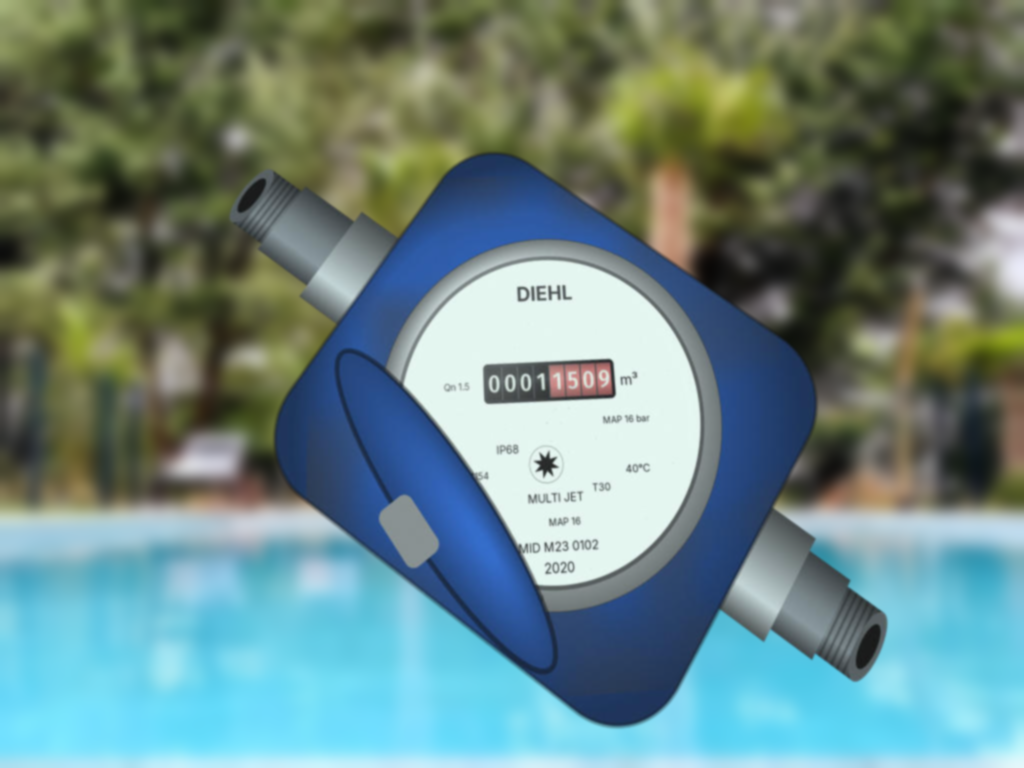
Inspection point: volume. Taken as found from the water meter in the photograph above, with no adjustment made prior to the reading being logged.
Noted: 1.1509 m³
